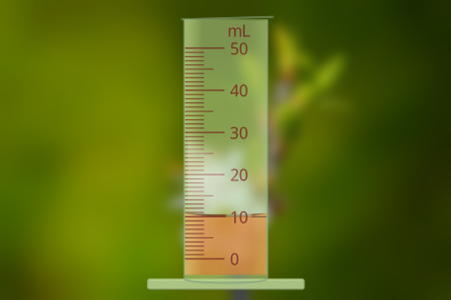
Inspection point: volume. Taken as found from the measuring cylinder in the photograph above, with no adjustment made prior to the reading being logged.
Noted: 10 mL
